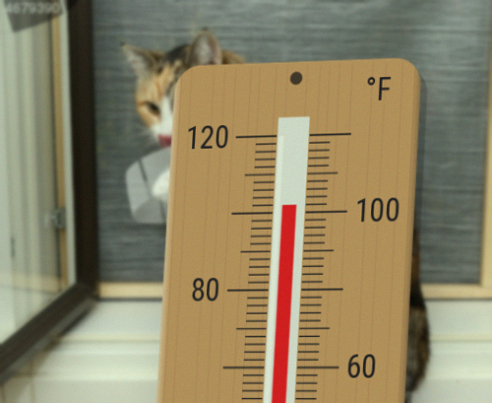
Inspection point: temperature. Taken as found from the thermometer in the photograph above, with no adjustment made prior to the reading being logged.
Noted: 102 °F
